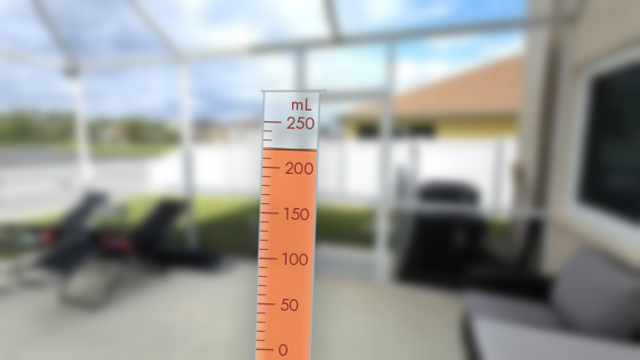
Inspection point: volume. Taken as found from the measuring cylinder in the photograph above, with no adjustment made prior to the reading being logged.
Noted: 220 mL
